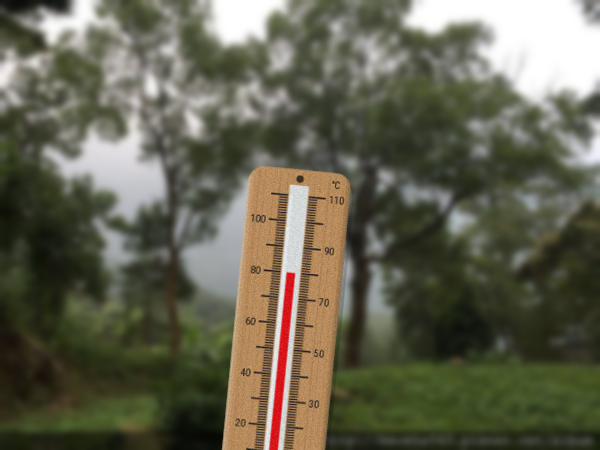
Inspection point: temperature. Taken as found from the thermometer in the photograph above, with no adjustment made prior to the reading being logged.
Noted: 80 °C
